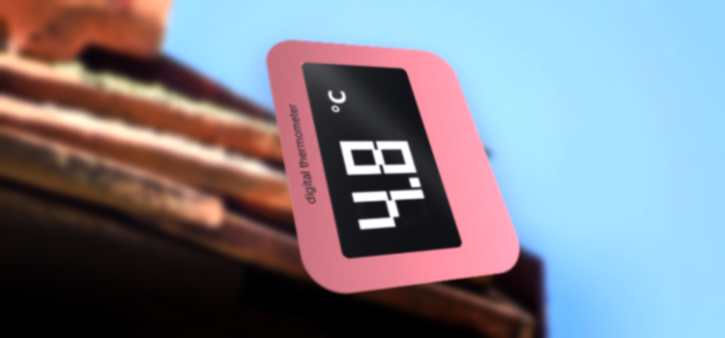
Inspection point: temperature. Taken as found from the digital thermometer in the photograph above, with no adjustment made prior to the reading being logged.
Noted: 4.8 °C
